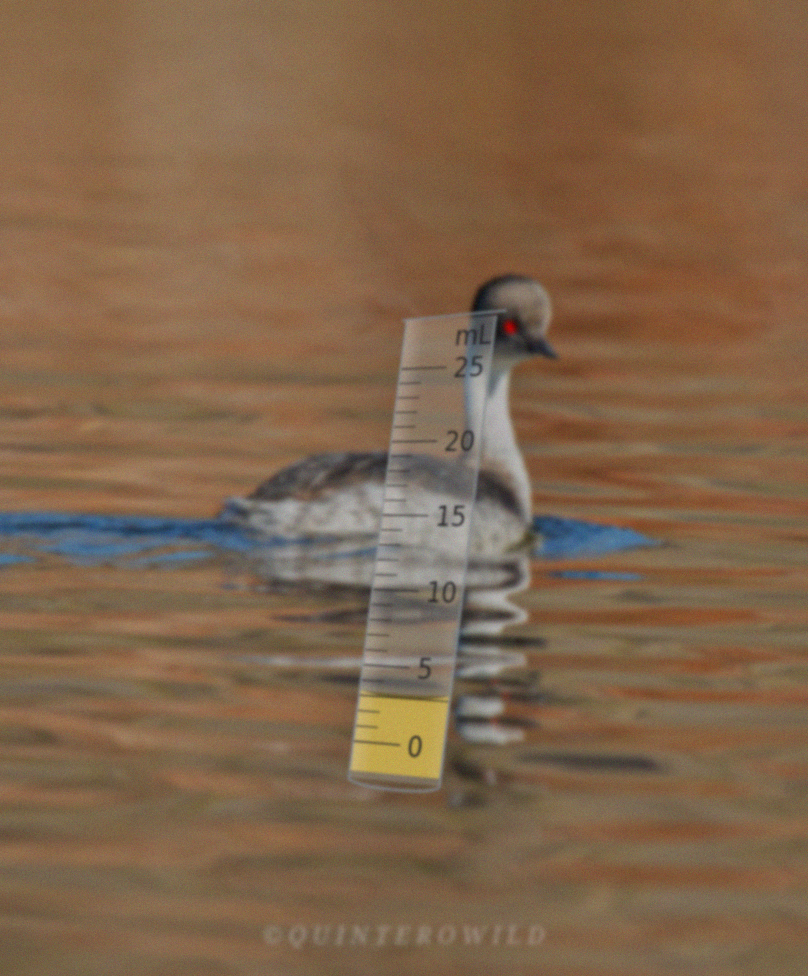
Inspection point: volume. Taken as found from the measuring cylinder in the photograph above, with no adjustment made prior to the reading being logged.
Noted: 3 mL
